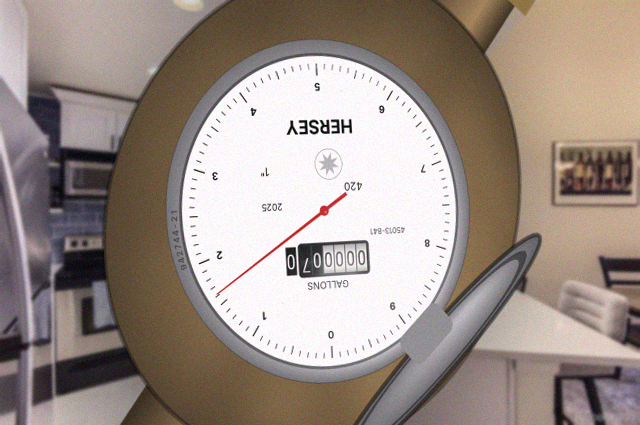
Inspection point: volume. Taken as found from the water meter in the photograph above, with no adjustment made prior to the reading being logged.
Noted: 71.6 gal
